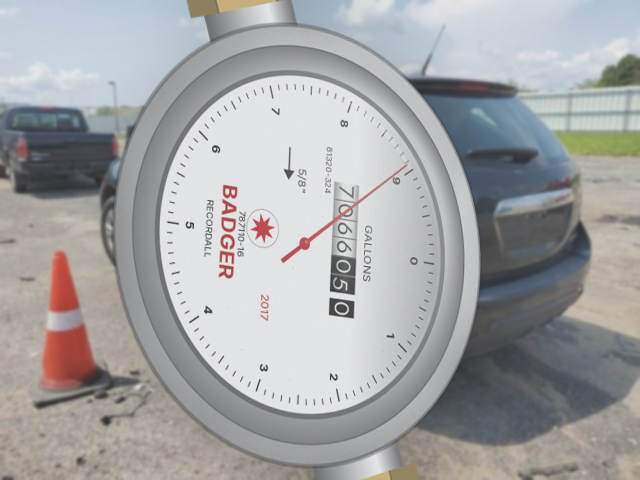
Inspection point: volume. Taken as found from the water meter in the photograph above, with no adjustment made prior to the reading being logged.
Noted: 7066048.9 gal
